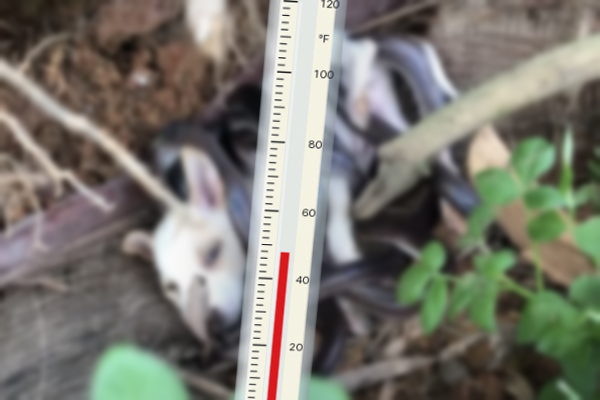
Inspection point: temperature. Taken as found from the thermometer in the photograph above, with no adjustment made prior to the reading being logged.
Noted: 48 °F
